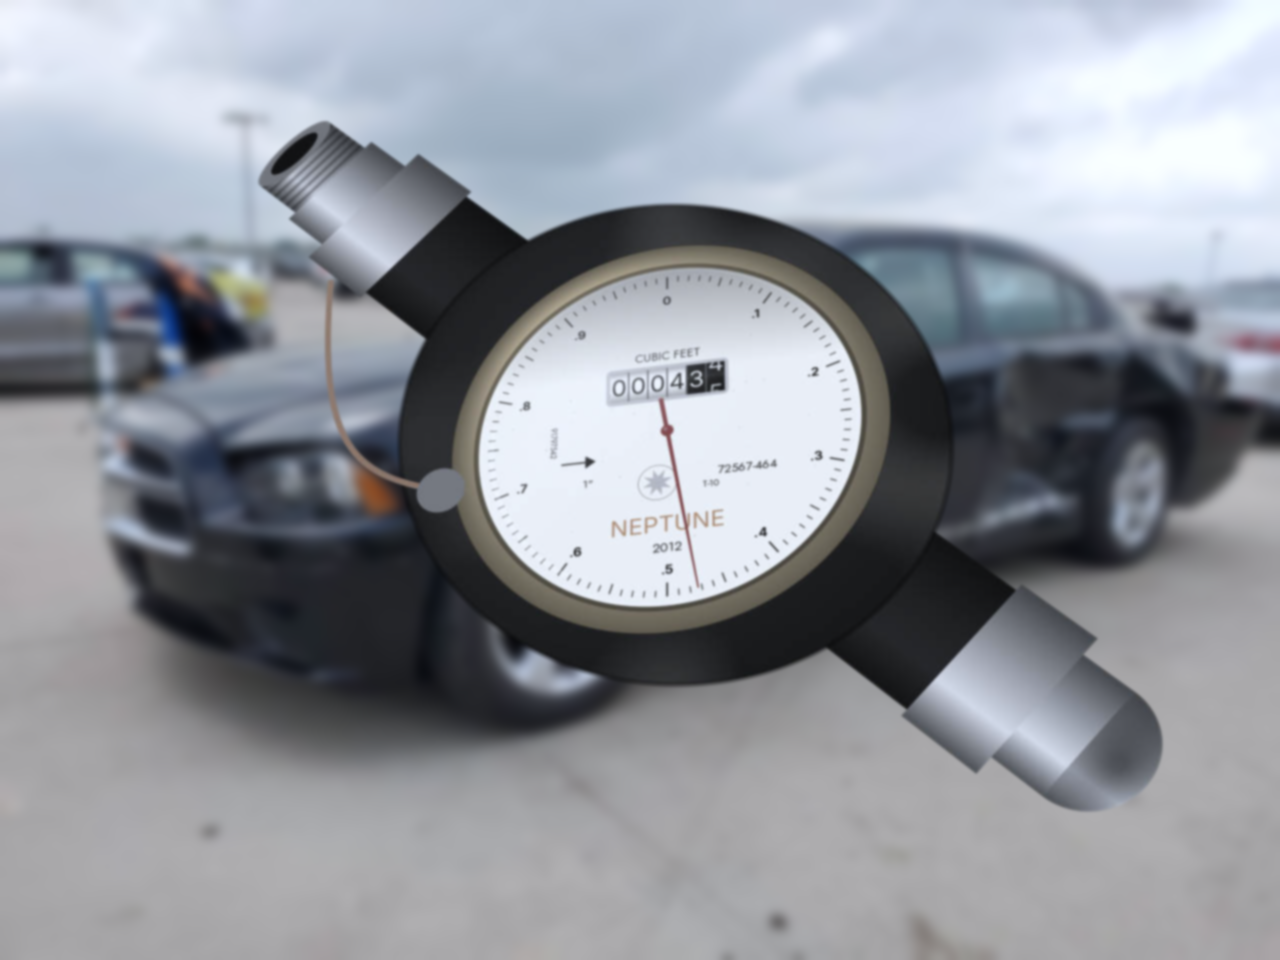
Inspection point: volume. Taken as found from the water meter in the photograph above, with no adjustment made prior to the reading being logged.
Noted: 434.47 ft³
